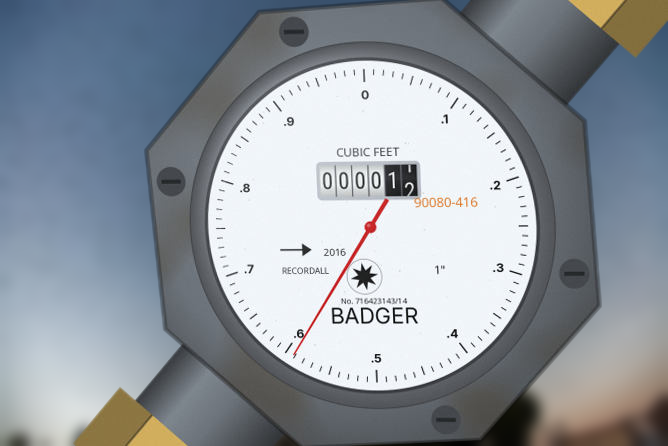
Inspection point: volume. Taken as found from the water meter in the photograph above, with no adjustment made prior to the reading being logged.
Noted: 11.59 ft³
